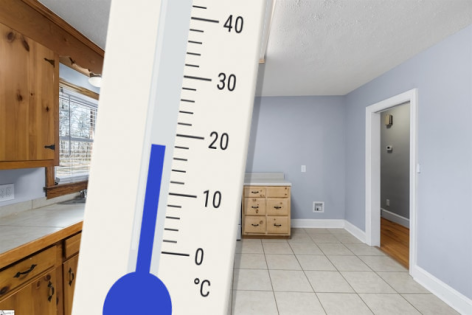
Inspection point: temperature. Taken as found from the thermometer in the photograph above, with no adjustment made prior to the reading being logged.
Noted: 18 °C
